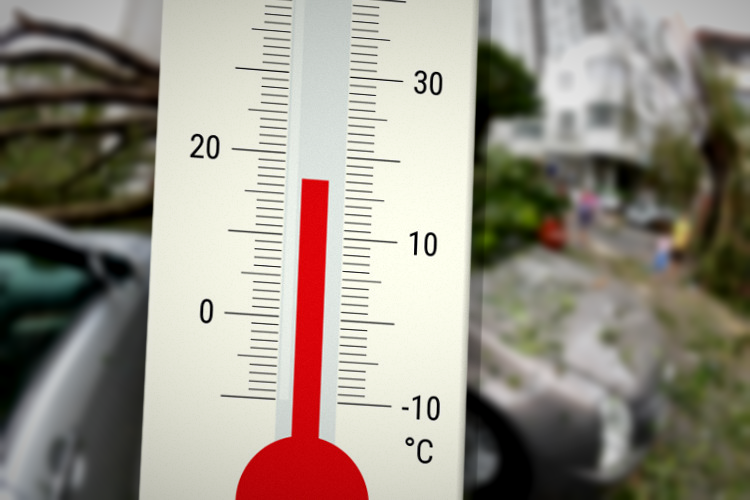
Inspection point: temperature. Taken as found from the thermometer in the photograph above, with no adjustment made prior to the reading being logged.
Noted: 17 °C
